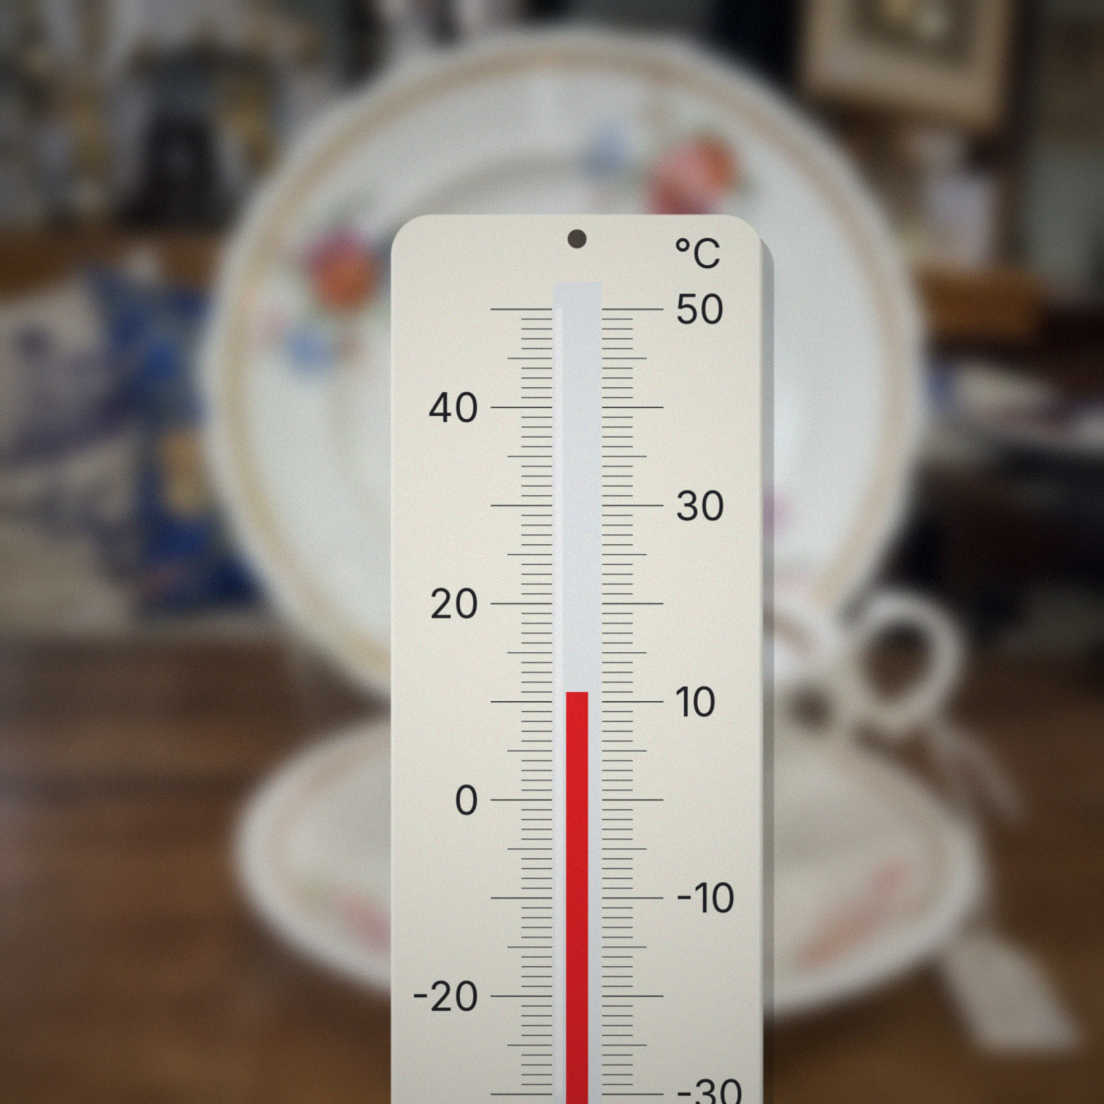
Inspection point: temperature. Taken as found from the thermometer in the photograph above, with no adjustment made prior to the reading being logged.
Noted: 11 °C
